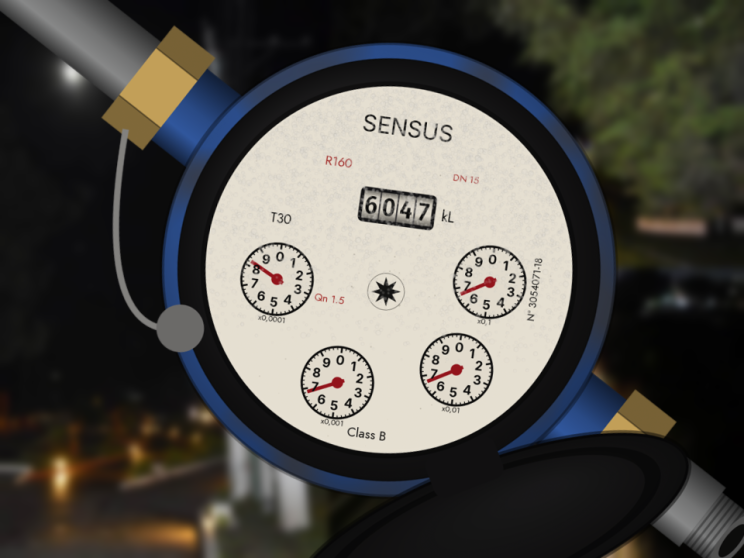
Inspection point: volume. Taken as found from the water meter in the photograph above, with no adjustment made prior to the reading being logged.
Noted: 6047.6668 kL
